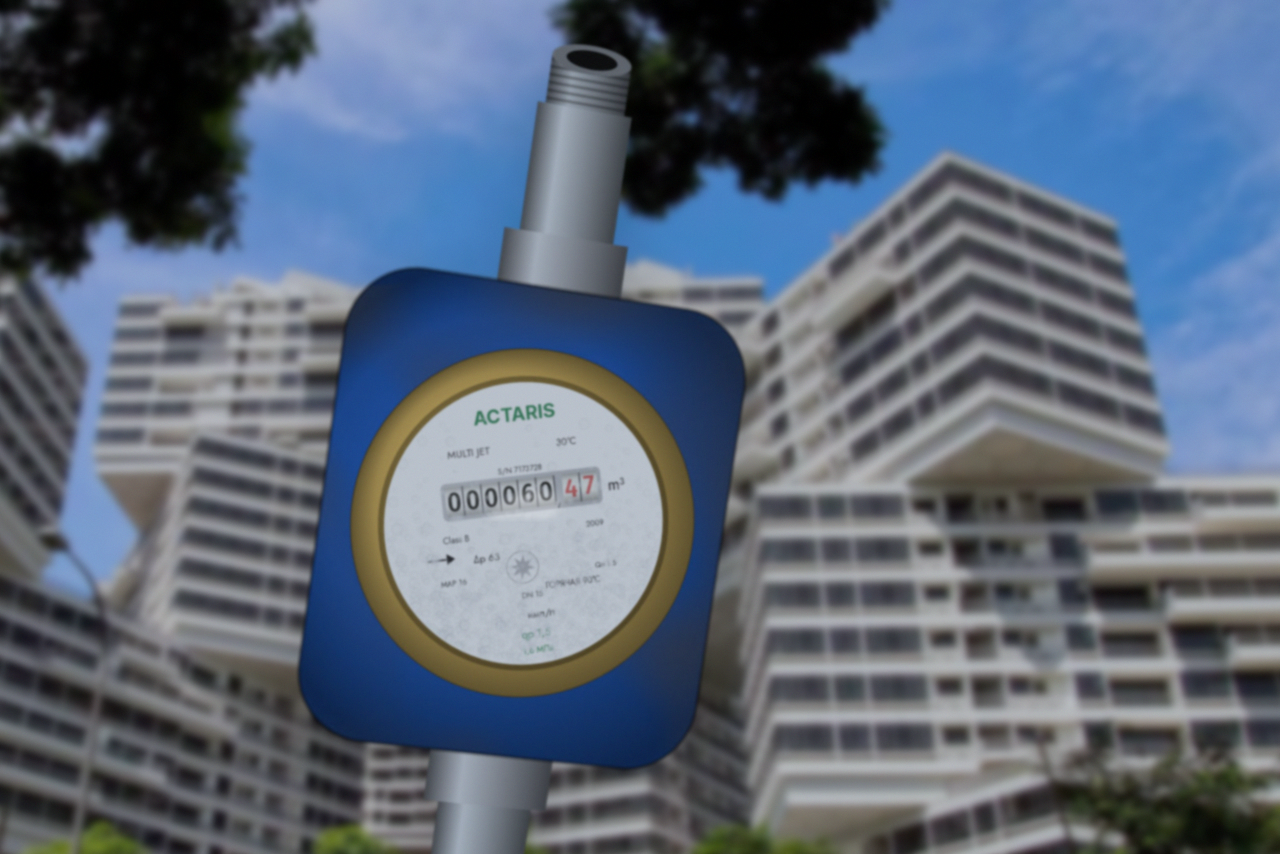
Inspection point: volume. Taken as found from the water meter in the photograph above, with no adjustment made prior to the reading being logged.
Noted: 60.47 m³
